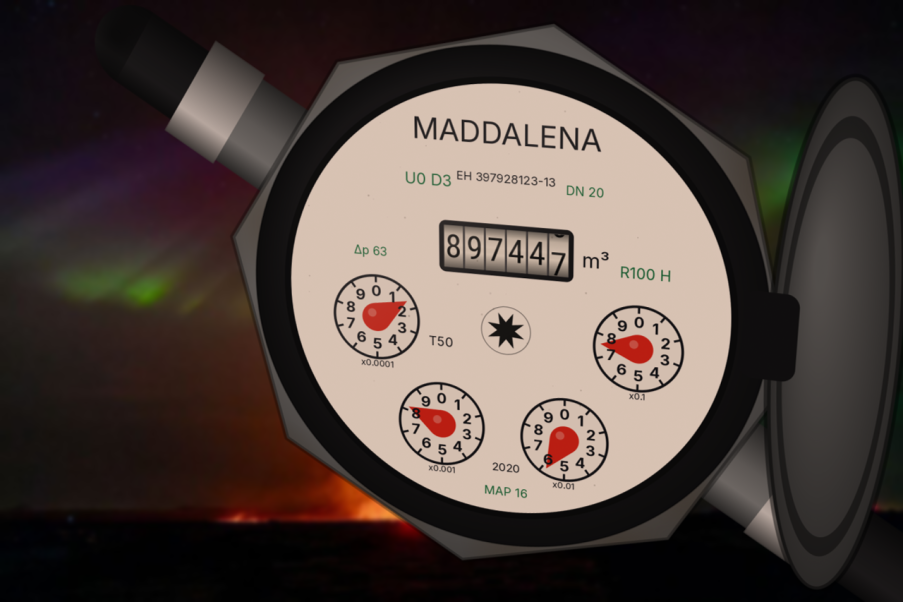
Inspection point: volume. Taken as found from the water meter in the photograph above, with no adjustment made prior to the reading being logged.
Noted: 897446.7581 m³
